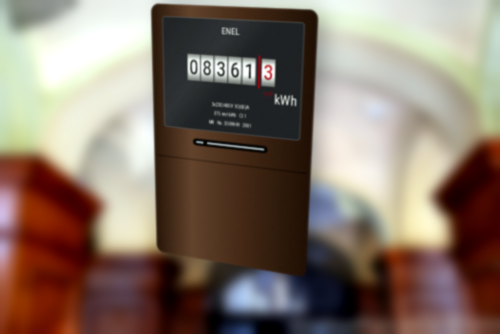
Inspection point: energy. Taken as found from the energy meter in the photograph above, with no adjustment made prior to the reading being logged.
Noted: 8361.3 kWh
